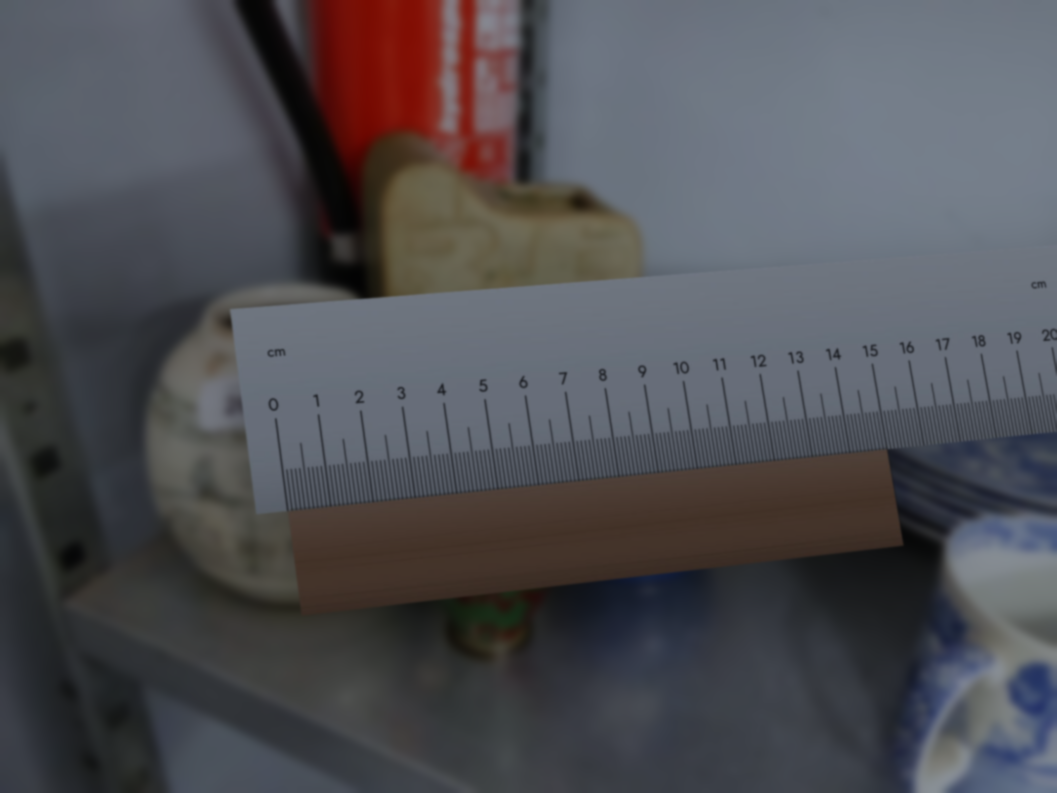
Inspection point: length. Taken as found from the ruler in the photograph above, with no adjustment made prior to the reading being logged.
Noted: 15 cm
